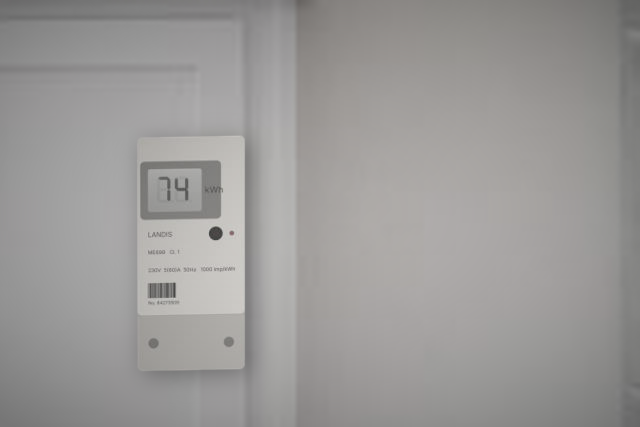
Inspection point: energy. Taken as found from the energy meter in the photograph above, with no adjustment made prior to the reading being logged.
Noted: 74 kWh
